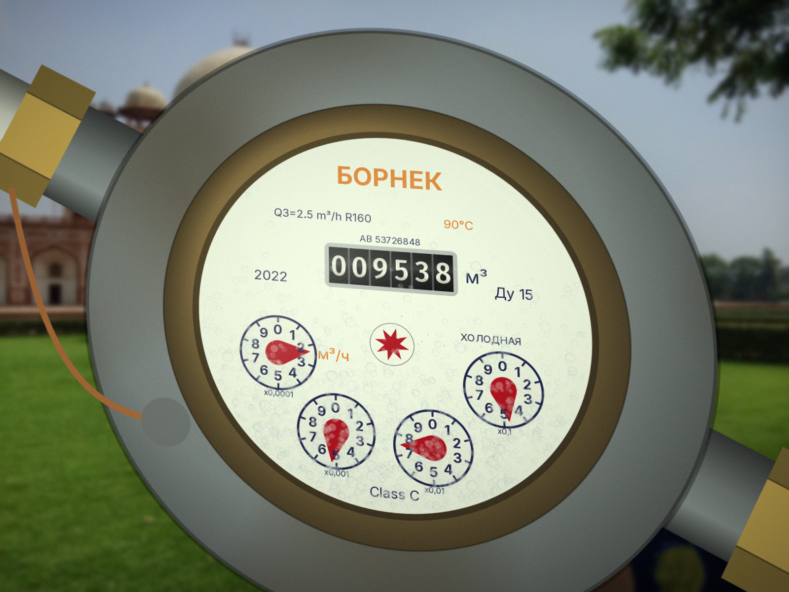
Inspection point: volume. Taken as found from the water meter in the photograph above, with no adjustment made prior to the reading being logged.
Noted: 9538.4752 m³
